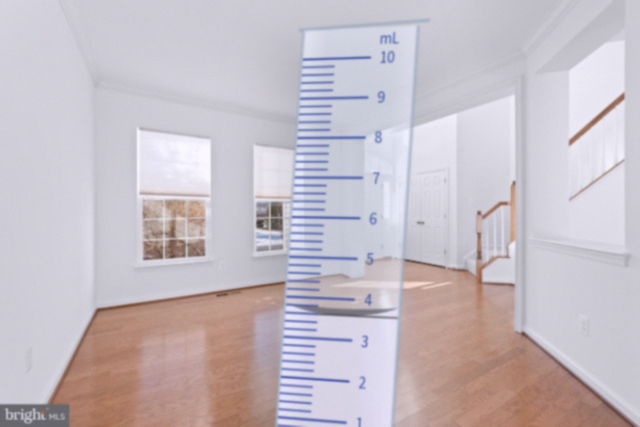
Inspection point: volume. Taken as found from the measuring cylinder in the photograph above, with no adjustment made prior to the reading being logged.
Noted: 3.6 mL
